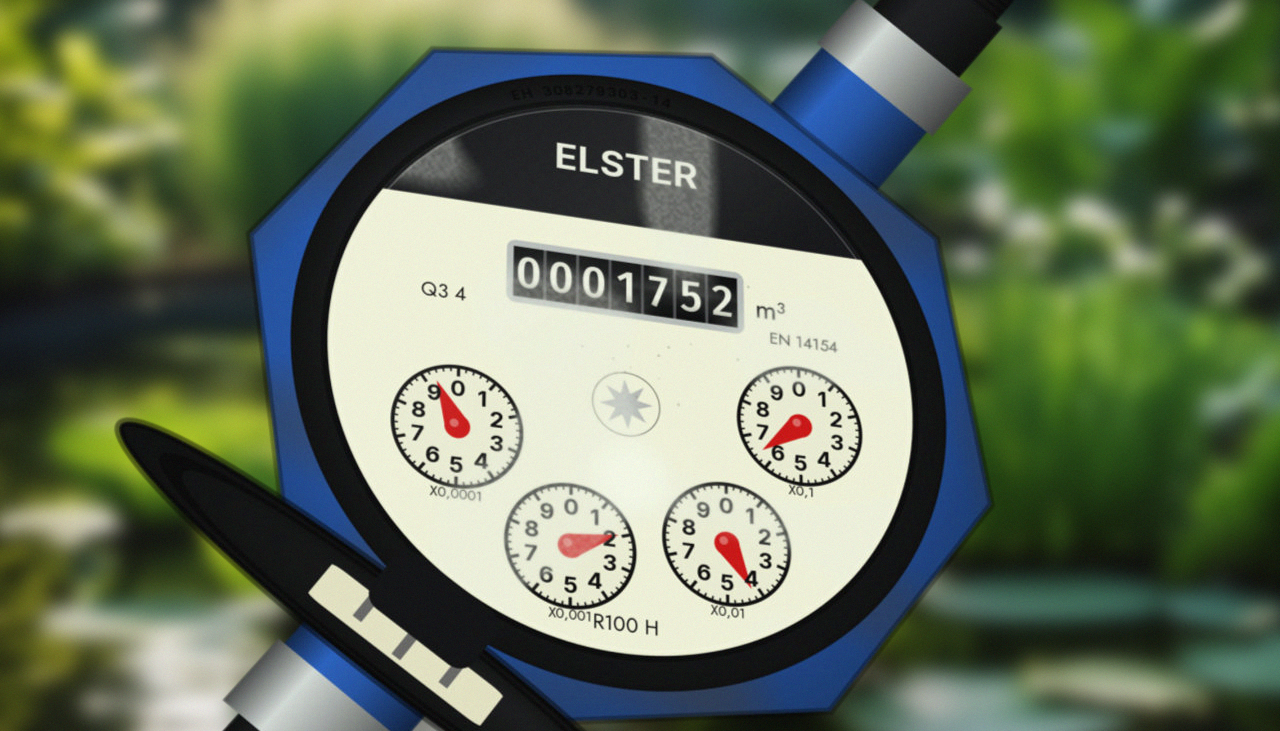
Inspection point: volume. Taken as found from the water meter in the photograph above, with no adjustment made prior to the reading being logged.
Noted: 1752.6419 m³
